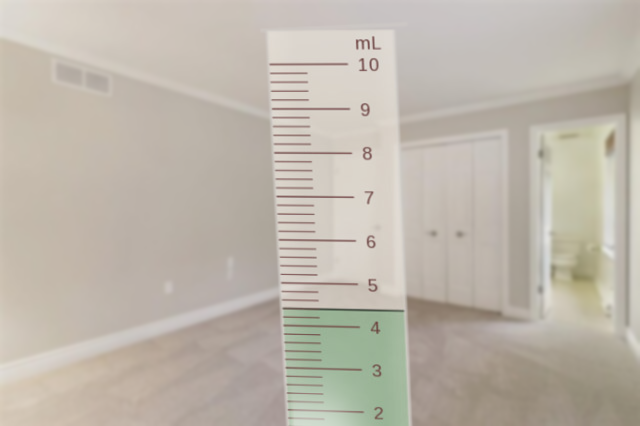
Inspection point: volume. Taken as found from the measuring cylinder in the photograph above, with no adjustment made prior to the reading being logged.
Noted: 4.4 mL
